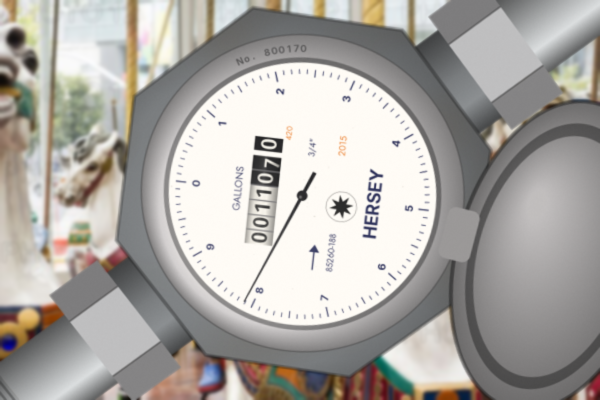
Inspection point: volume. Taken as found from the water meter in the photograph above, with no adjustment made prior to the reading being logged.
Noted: 11068.1 gal
